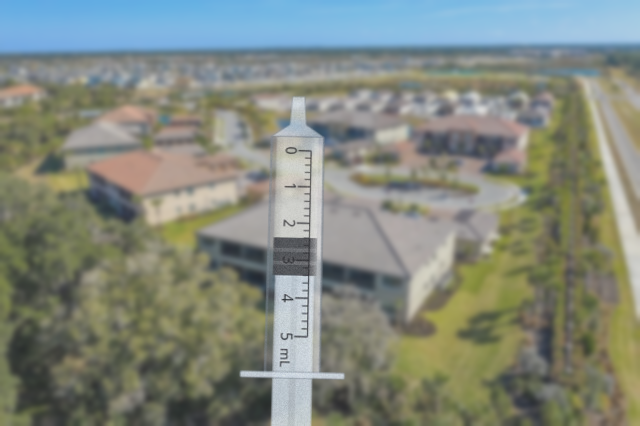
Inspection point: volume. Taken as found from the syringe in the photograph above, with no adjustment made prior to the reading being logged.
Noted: 2.4 mL
